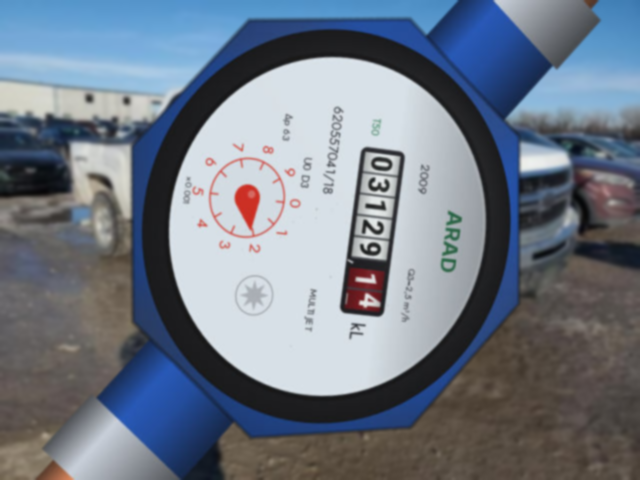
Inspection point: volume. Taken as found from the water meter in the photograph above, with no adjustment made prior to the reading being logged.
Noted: 3129.142 kL
